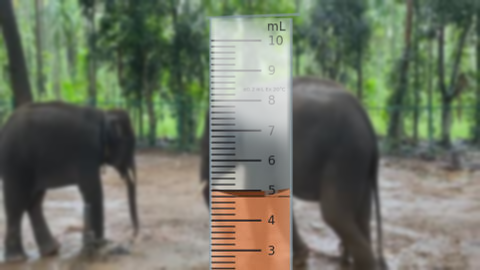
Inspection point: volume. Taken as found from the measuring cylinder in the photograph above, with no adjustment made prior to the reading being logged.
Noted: 4.8 mL
